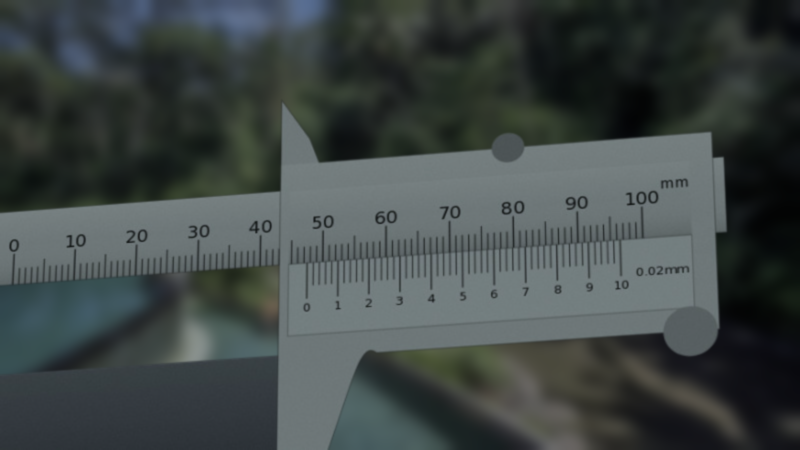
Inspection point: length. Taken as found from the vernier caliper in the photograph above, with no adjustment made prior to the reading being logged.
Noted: 47.5 mm
